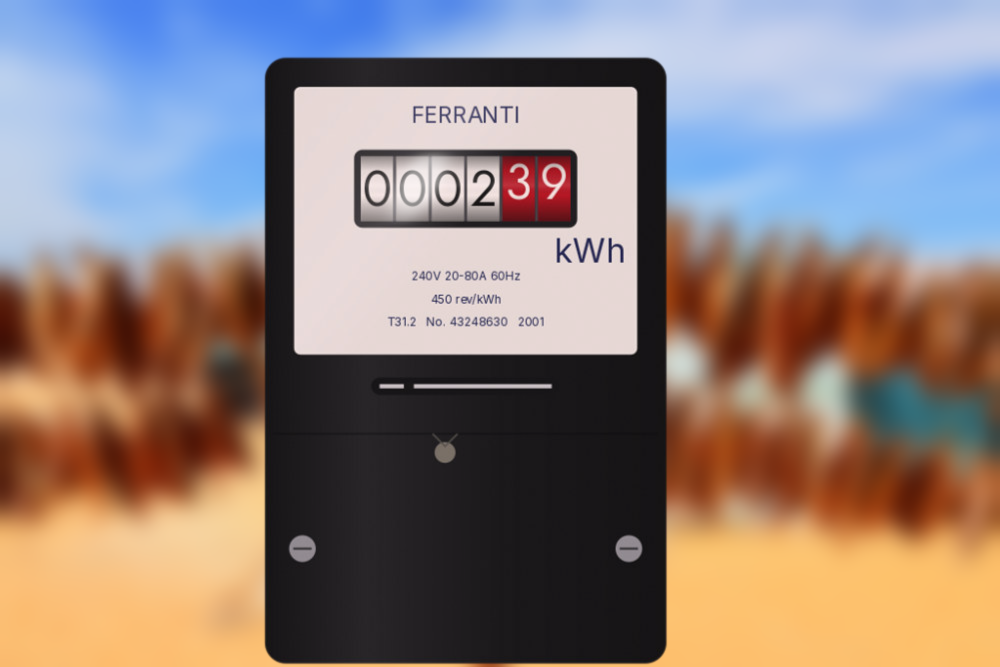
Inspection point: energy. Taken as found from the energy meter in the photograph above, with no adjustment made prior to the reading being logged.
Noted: 2.39 kWh
